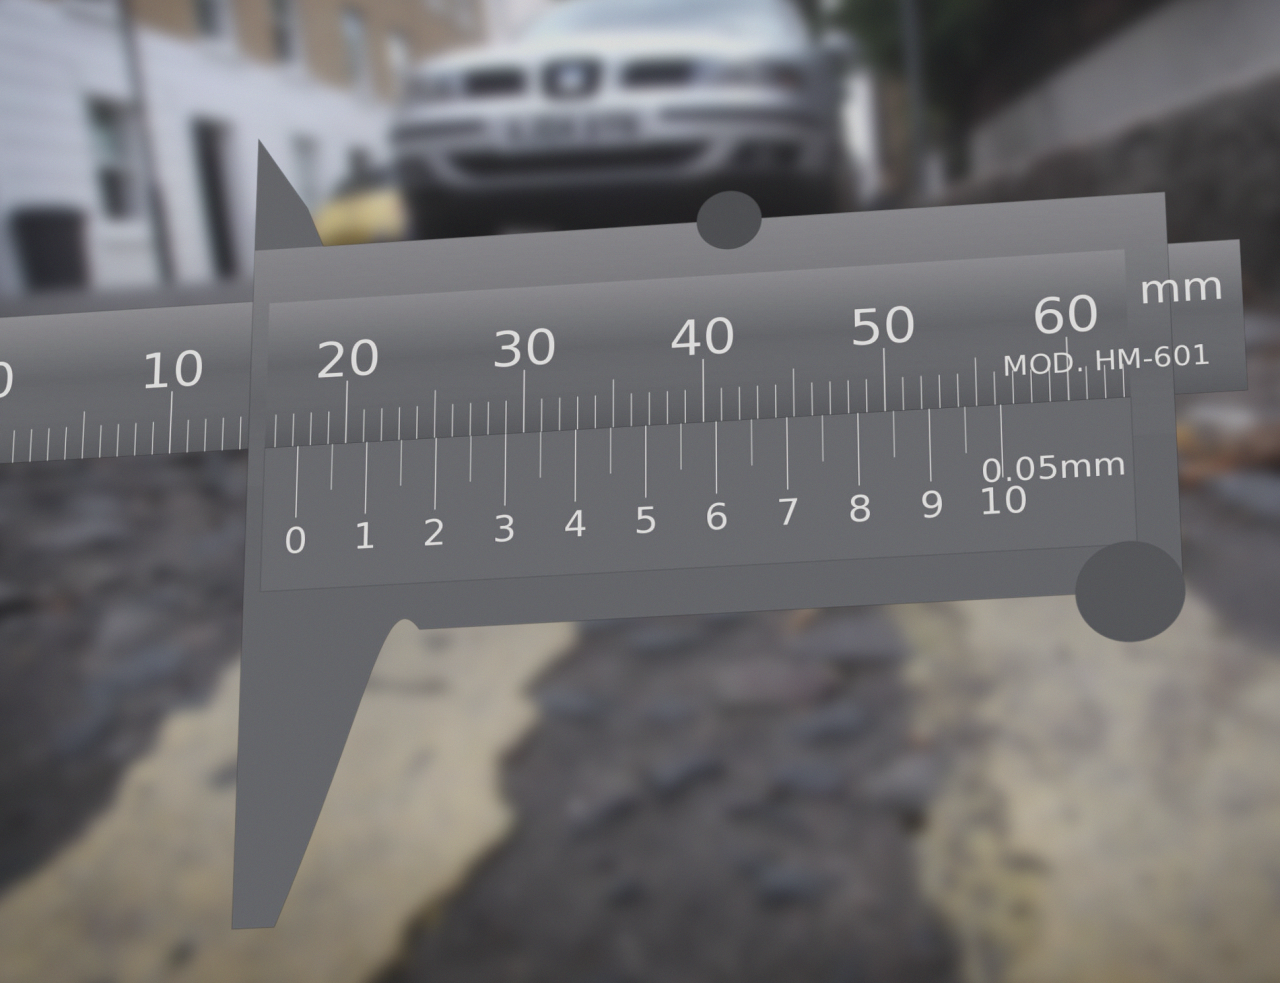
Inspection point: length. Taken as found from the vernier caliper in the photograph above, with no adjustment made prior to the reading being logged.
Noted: 17.3 mm
